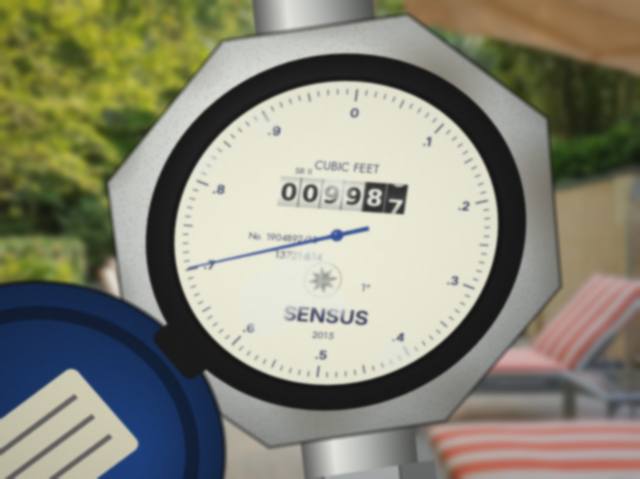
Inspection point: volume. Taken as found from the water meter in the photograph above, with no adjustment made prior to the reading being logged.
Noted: 9986.70 ft³
